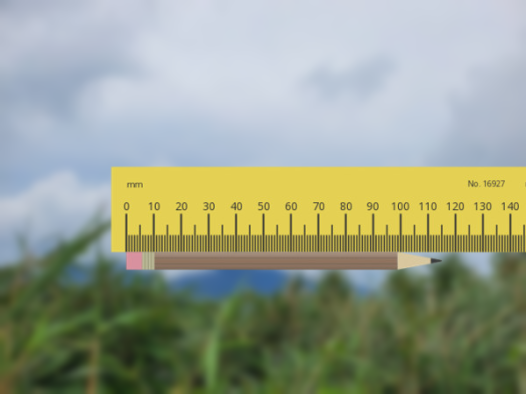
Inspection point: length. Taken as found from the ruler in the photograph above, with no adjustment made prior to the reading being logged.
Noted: 115 mm
